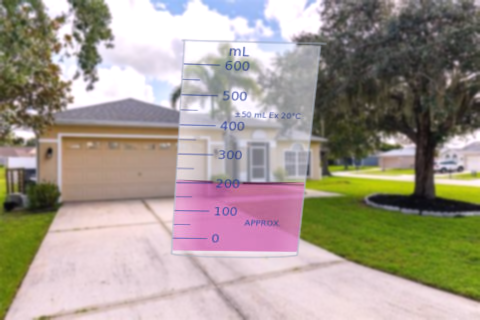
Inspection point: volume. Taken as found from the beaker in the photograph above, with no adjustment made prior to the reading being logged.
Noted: 200 mL
